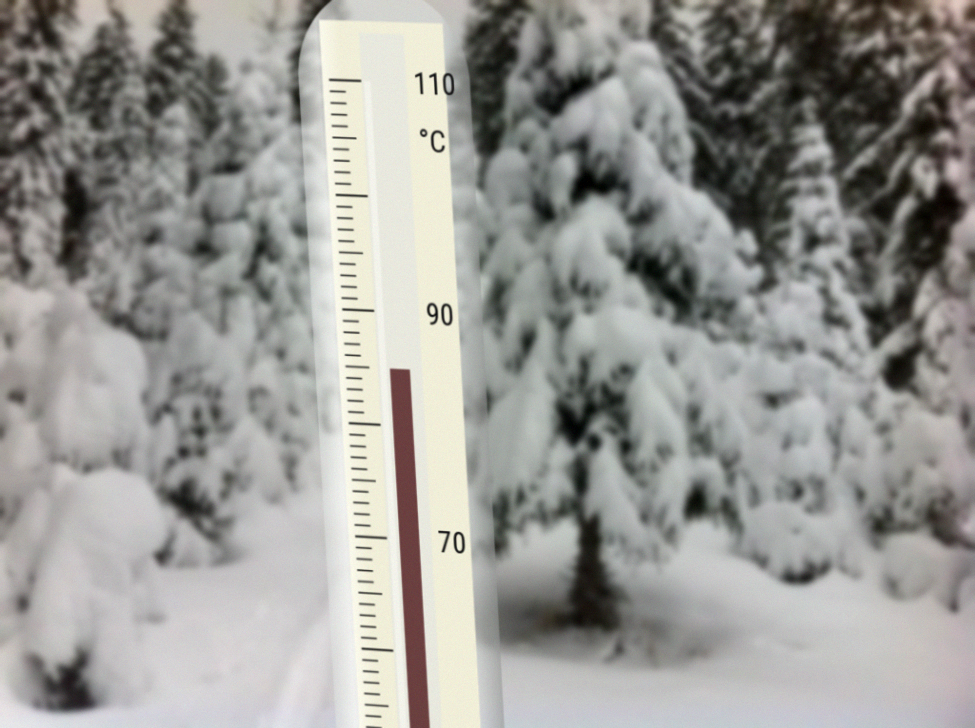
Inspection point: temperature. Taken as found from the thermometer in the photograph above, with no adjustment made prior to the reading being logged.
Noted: 85 °C
